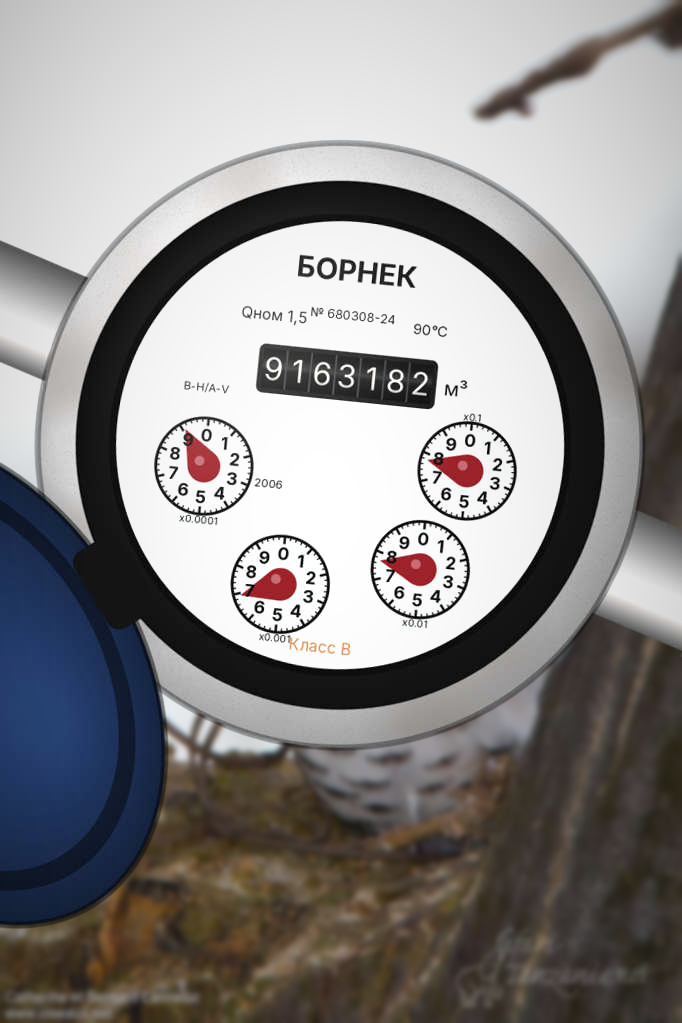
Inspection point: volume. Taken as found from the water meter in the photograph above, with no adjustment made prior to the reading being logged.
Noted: 9163182.7769 m³
